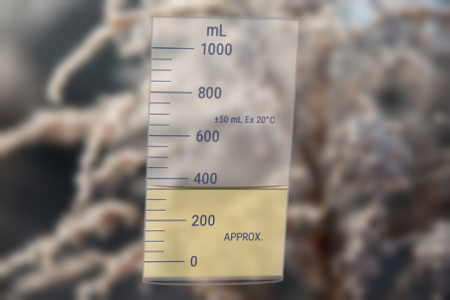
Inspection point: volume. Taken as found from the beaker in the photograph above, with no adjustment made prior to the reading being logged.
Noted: 350 mL
